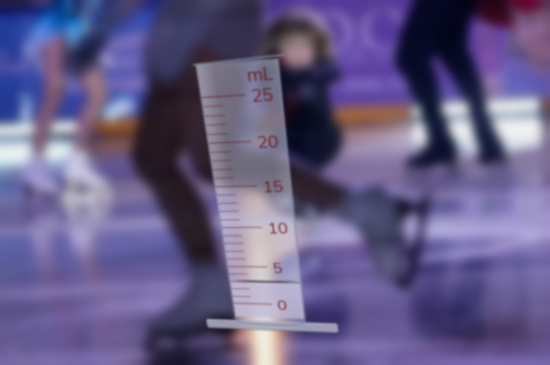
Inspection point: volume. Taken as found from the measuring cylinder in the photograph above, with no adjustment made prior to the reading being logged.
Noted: 3 mL
